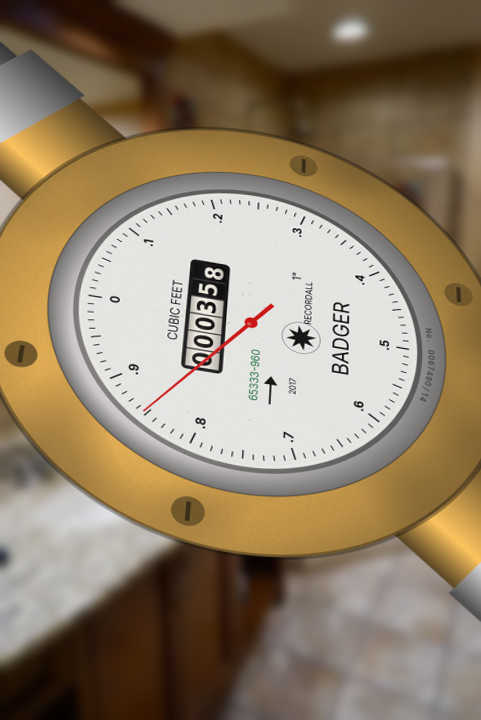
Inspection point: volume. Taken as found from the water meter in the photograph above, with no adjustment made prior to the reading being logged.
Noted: 357.85 ft³
